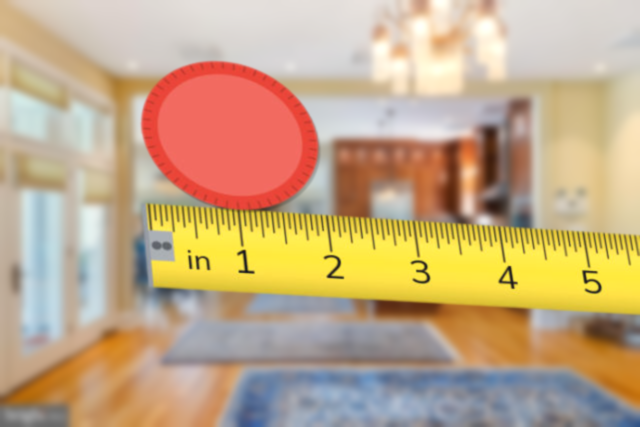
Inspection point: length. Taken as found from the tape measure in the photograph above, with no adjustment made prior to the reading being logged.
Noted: 2 in
